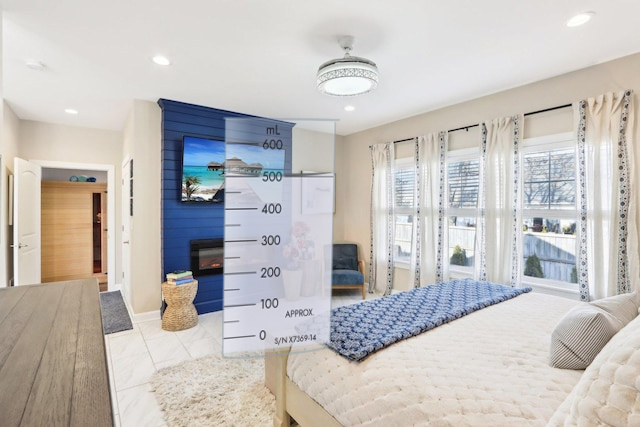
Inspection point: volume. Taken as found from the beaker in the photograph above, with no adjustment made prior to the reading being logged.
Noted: 500 mL
